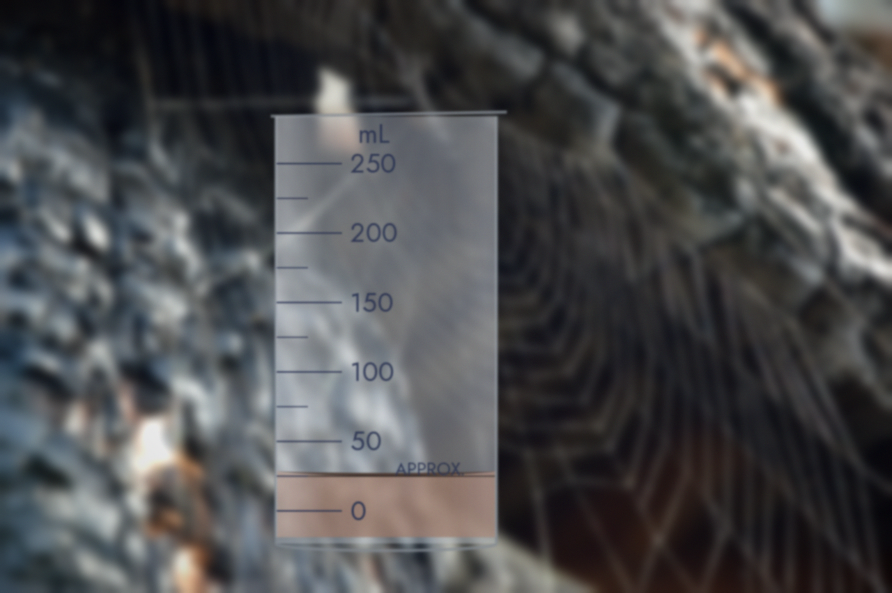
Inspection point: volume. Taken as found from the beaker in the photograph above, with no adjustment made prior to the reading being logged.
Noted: 25 mL
